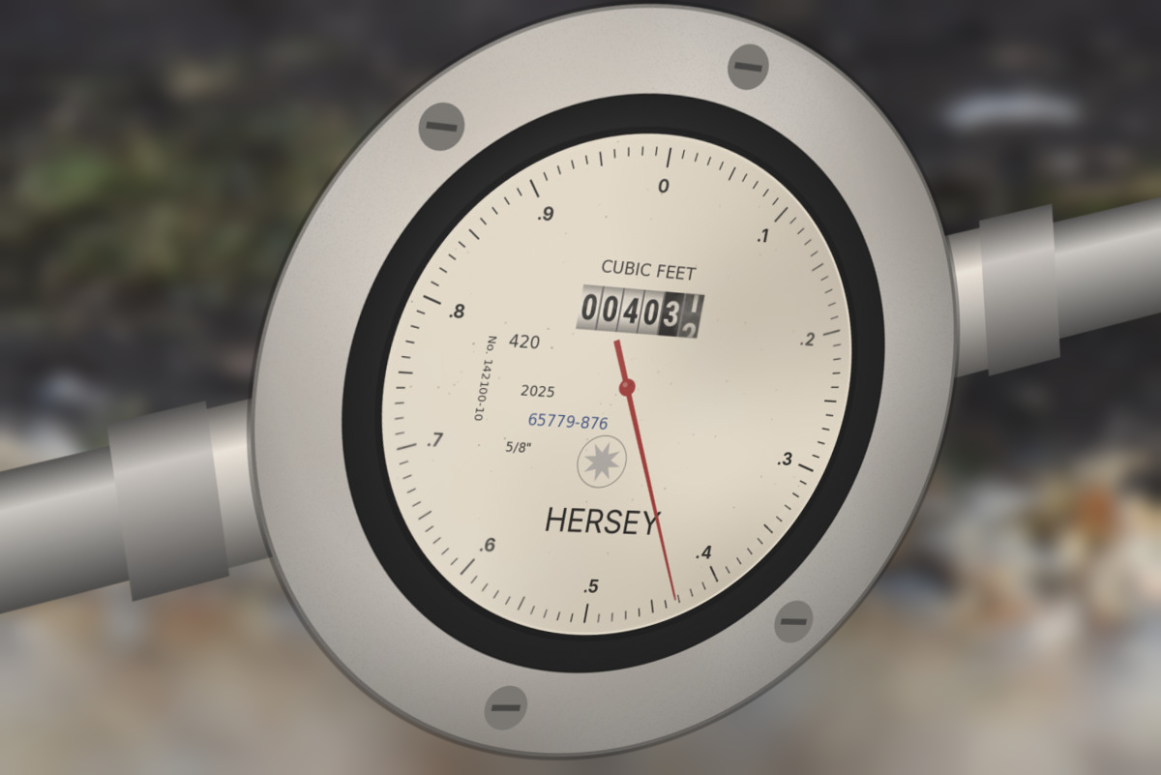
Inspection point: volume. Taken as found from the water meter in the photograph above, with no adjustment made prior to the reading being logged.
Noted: 4031.43 ft³
